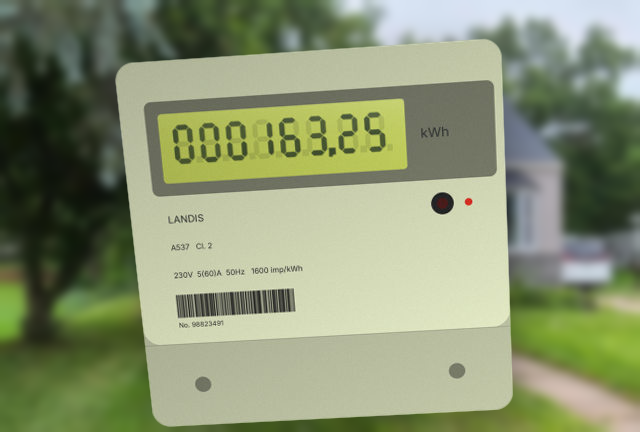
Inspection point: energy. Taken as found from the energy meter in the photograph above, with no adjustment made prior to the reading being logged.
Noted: 163.25 kWh
